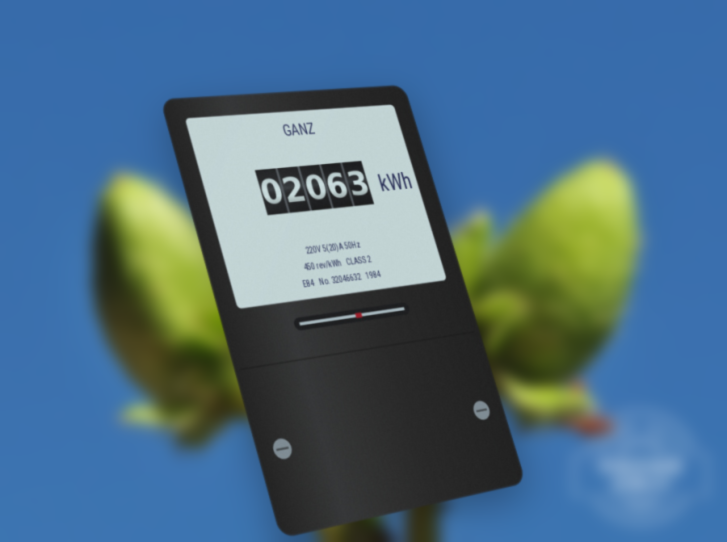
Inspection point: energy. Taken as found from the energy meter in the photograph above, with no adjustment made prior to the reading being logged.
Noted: 2063 kWh
